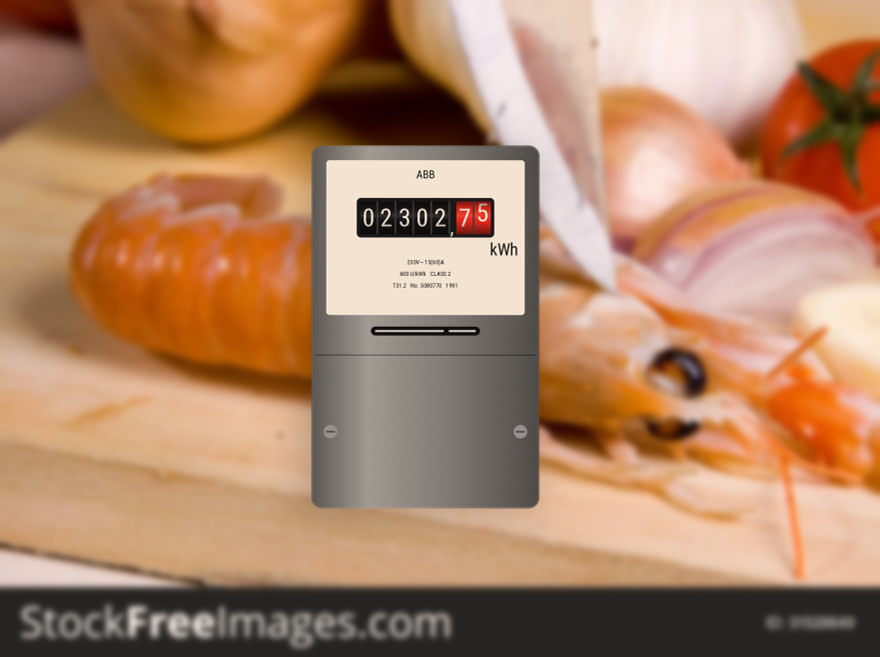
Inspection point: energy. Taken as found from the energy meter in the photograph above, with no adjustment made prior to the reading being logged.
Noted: 2302.75 kWh
